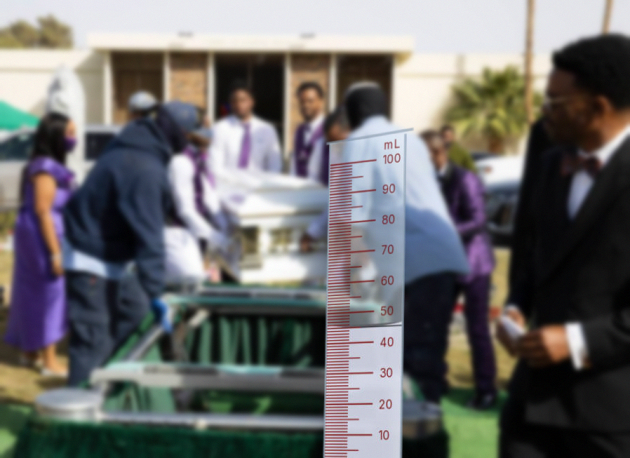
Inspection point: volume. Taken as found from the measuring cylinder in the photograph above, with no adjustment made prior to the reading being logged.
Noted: 45 mL
